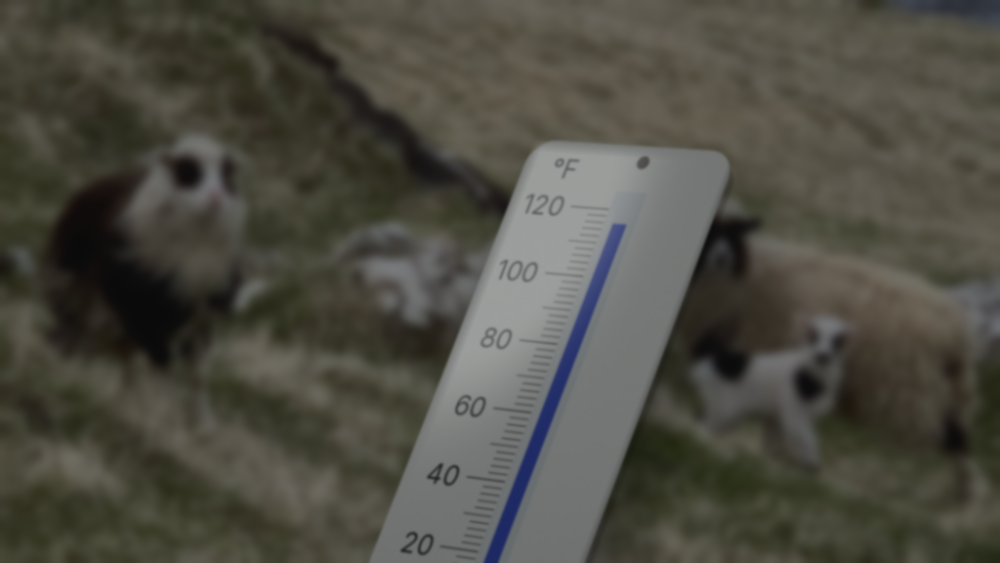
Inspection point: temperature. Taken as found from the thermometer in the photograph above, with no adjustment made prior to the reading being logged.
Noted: 116 °F
